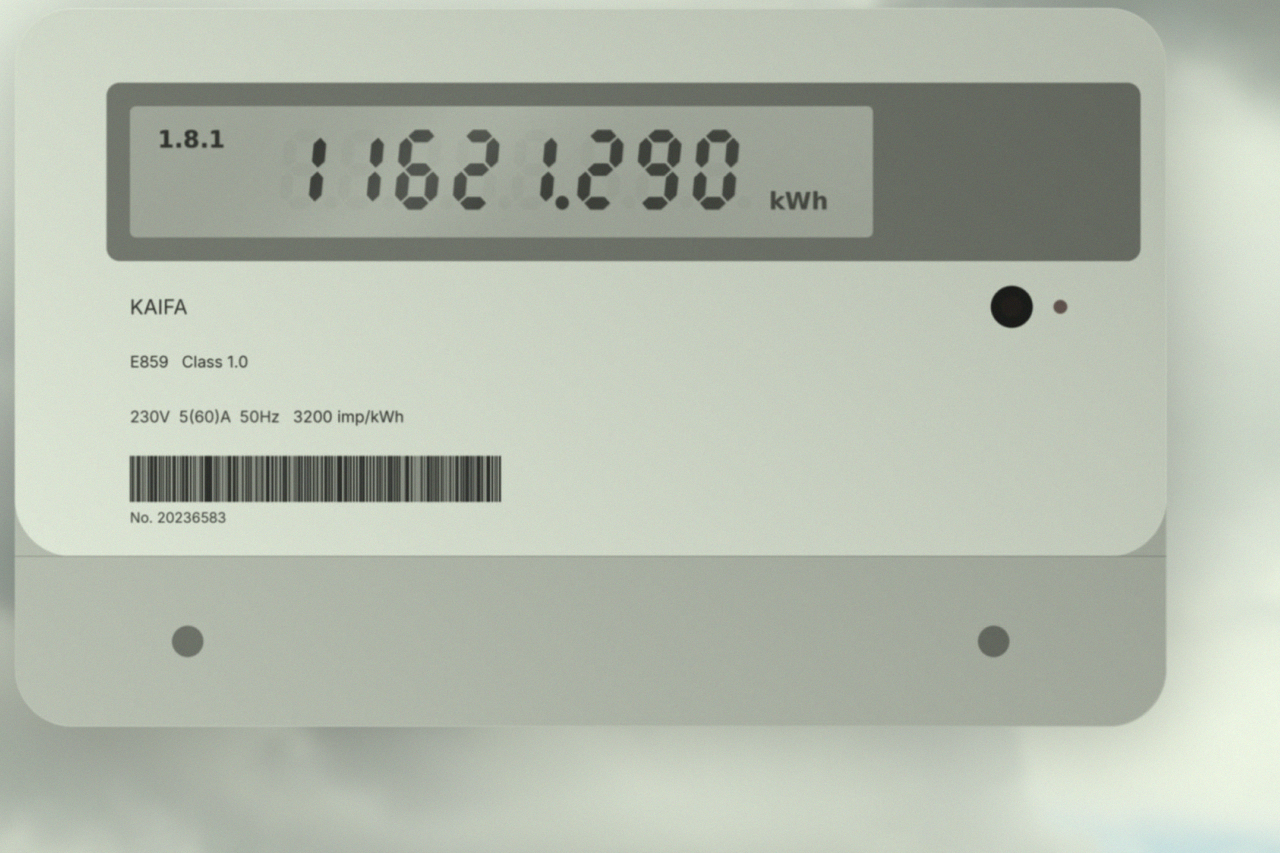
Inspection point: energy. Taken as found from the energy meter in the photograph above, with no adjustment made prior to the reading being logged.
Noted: 11621.290 kWh
